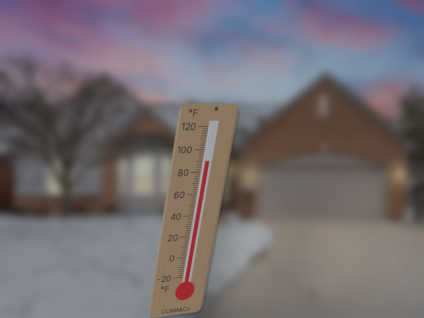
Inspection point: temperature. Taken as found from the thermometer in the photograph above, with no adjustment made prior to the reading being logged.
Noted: 90 °F
